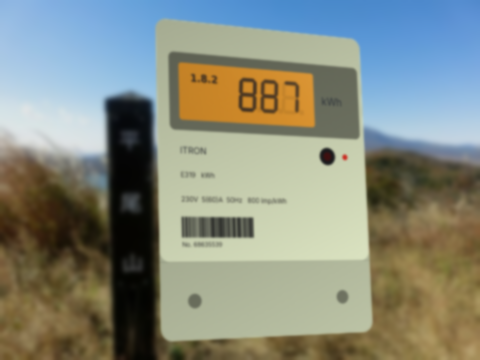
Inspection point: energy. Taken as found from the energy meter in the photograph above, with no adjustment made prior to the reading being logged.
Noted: 887 kWh
